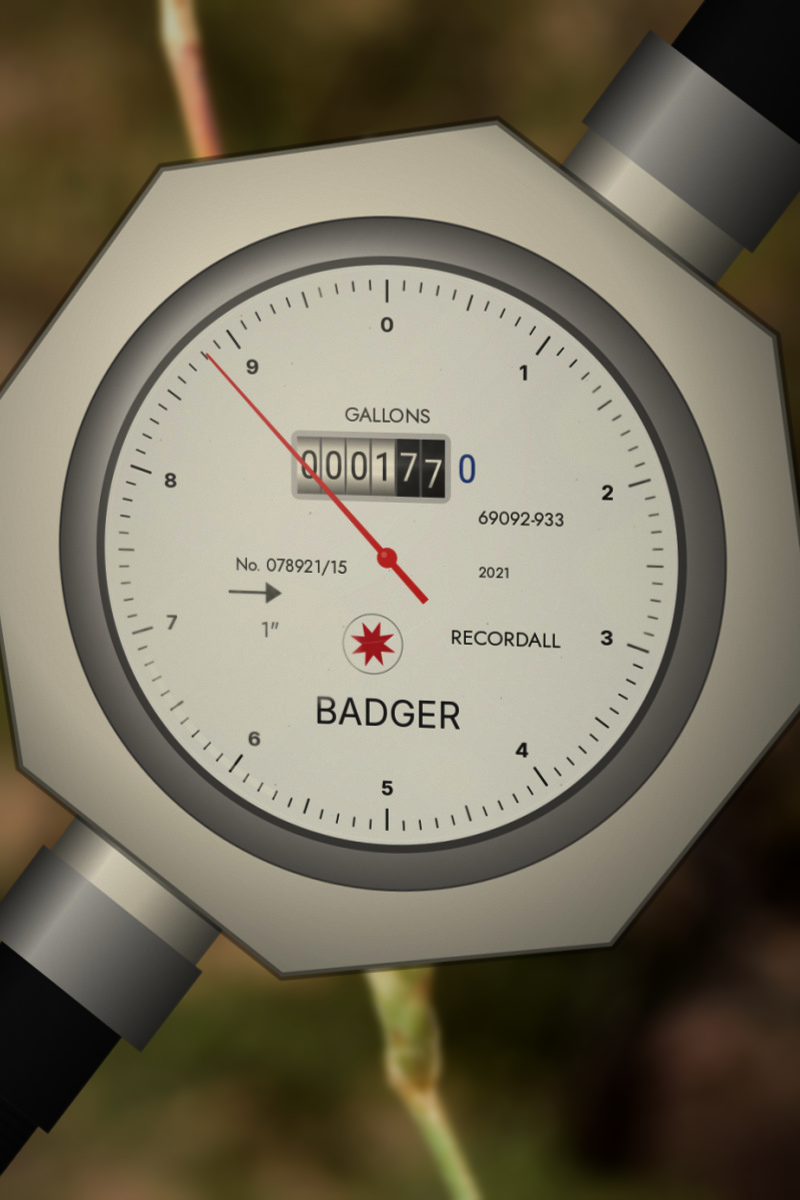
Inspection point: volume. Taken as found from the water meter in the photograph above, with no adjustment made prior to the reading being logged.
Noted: 1768.8 gal
